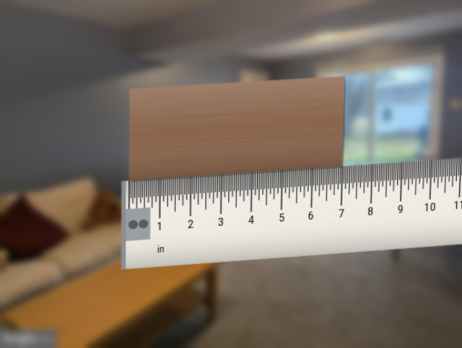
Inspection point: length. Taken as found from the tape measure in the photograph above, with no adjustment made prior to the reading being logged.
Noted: 7 in
